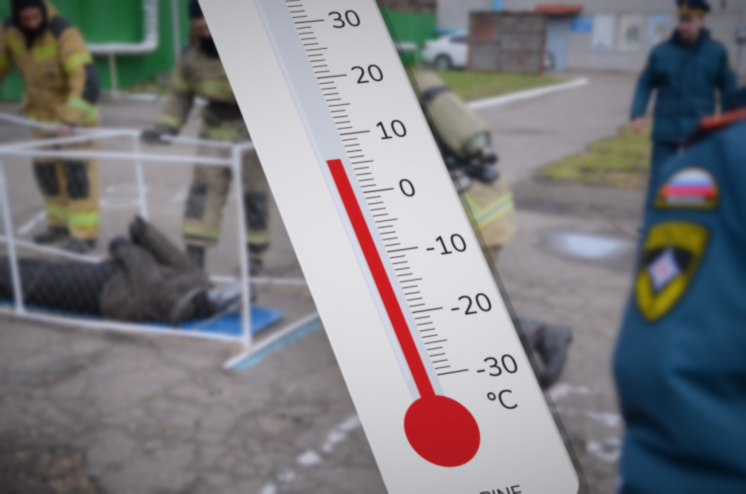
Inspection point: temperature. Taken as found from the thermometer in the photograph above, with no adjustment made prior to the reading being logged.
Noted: 6 °C
